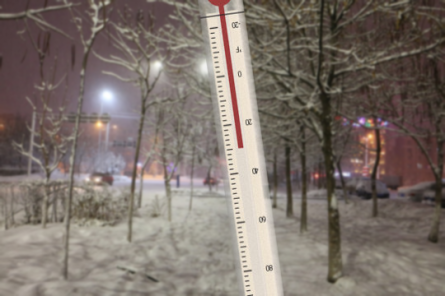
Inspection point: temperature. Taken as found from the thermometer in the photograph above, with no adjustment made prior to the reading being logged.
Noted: 30 °F
